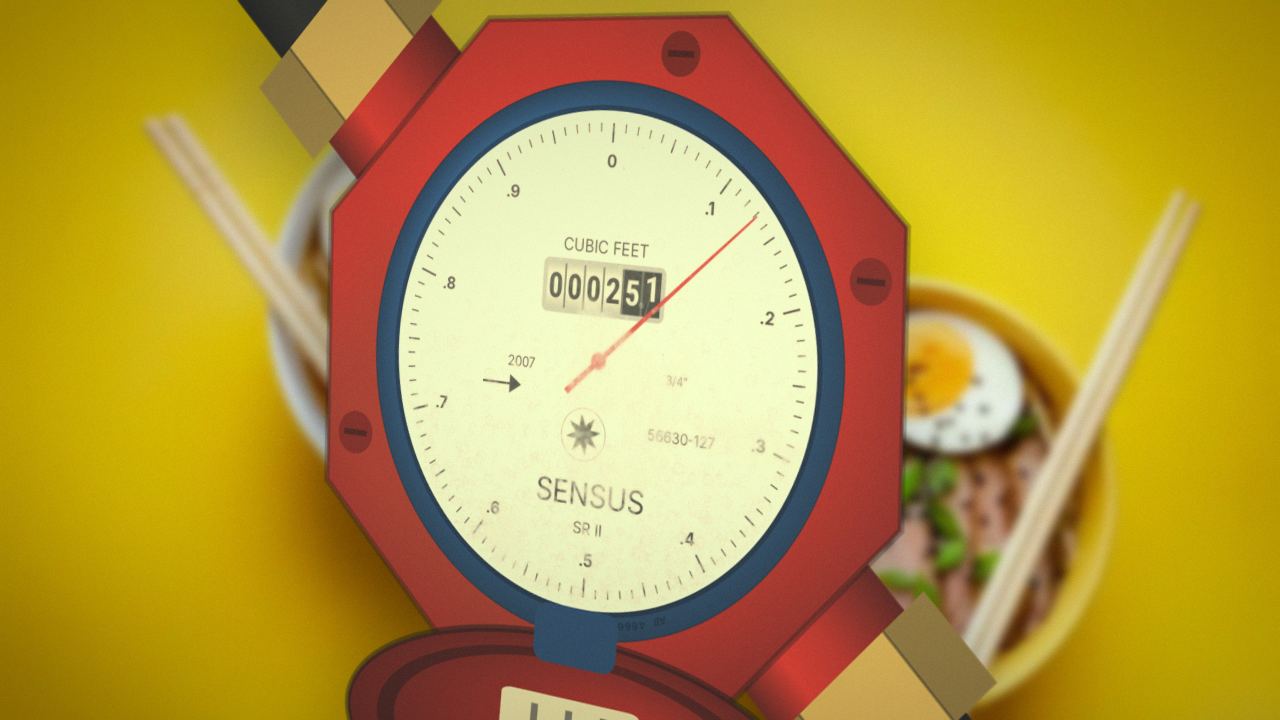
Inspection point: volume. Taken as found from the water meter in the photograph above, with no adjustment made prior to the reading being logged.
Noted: 251.13 ft³
